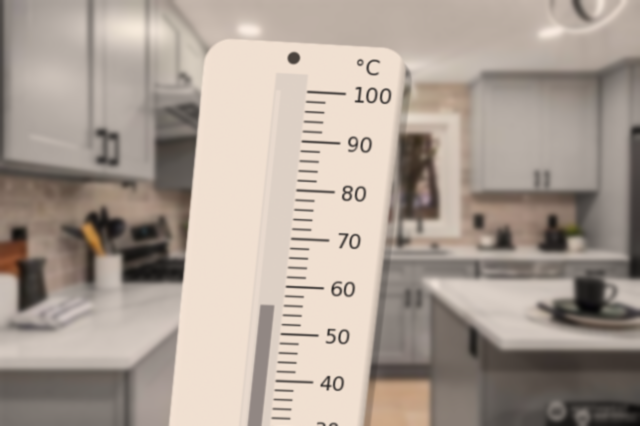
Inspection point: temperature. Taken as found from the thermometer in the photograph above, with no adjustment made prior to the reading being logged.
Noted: 56 °C
